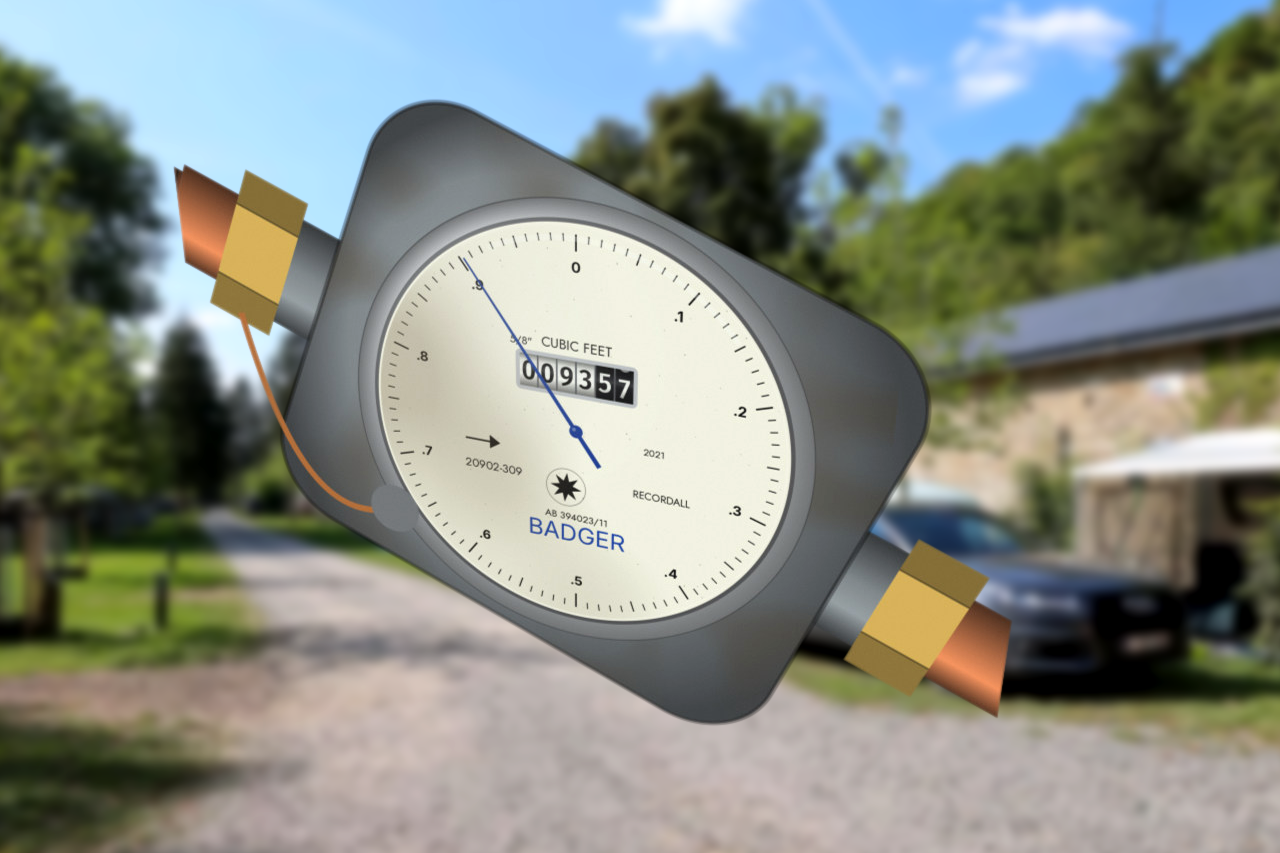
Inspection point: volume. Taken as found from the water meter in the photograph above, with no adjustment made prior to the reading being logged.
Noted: 9356.90 ft³
